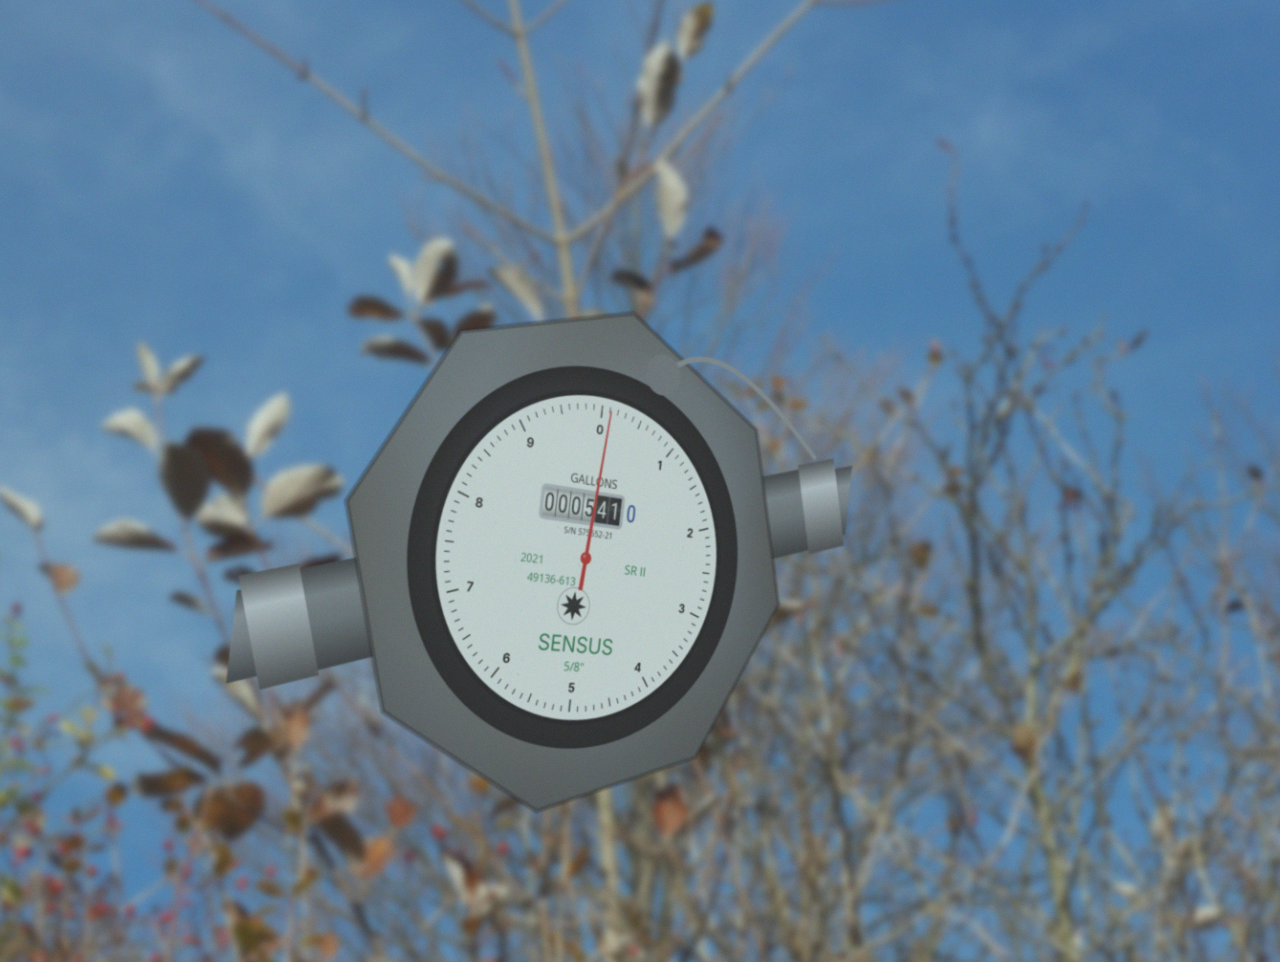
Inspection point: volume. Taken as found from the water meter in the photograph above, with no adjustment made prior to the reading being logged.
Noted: 5410.1 gal
